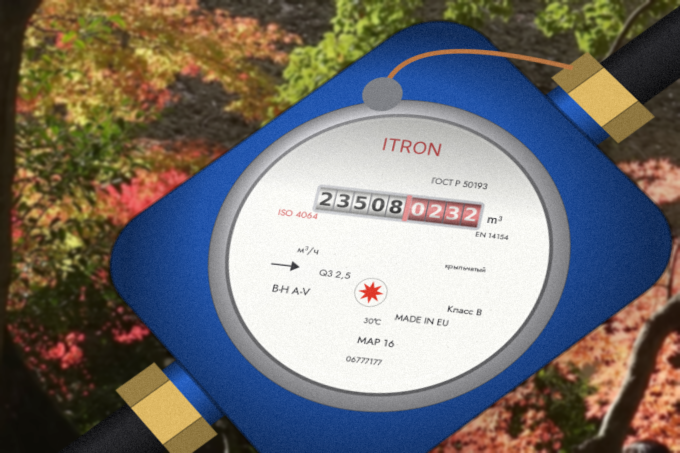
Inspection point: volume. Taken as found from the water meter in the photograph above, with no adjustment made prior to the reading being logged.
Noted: 23508.0232 m³
